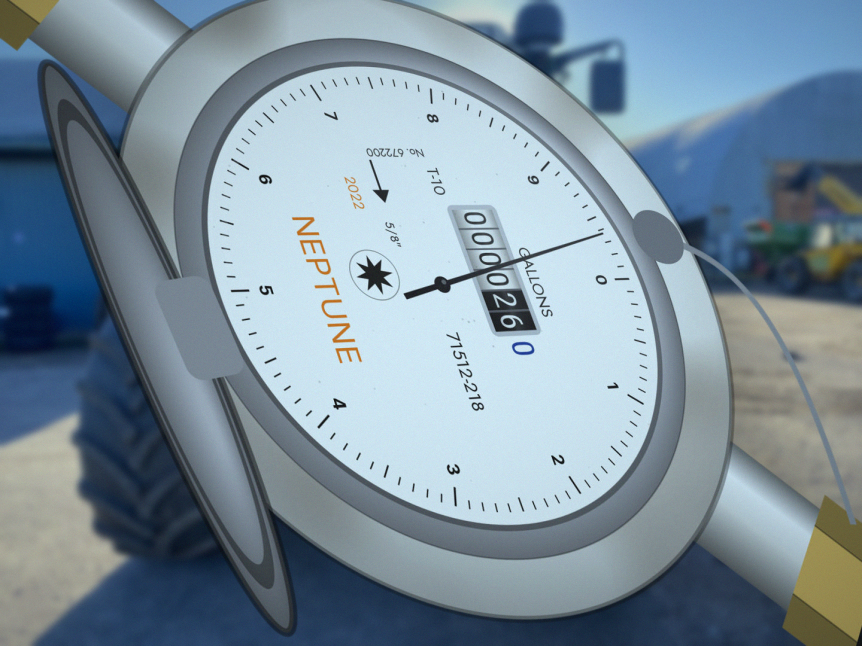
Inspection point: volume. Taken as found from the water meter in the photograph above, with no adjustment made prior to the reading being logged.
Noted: 259.6 gal
